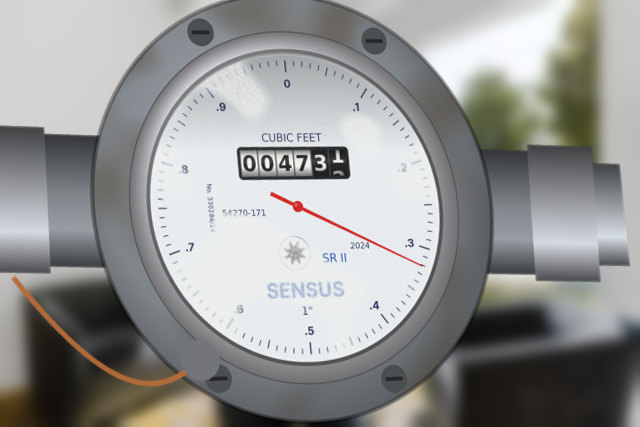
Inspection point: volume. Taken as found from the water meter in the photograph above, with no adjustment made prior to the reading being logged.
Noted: 4731.32 ft³
